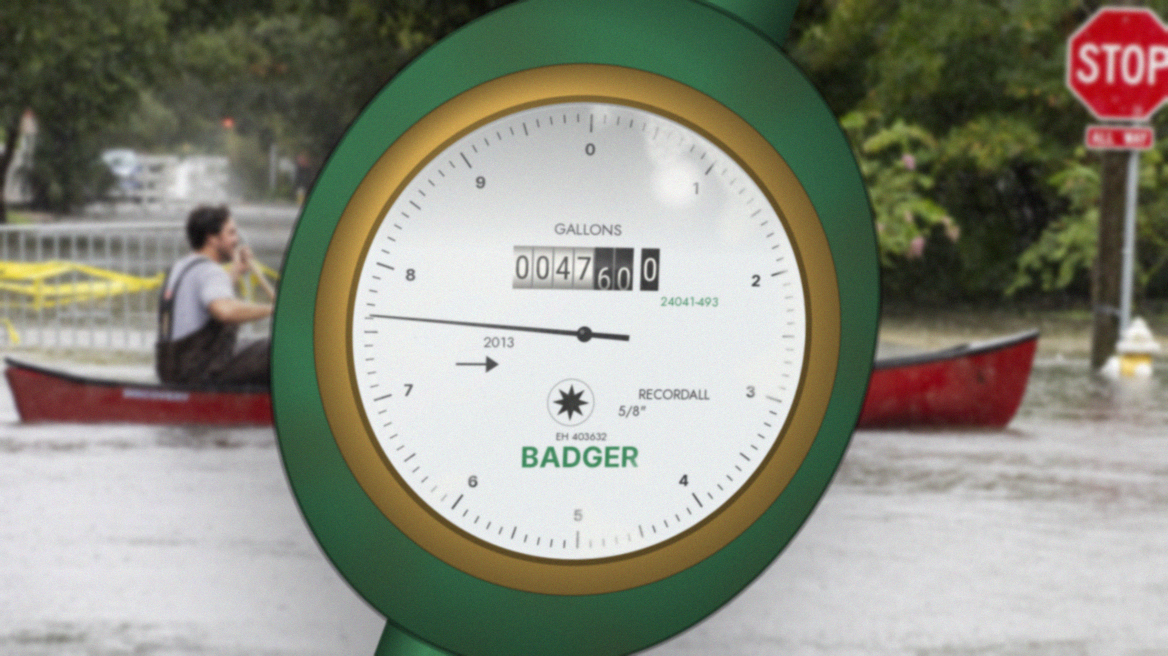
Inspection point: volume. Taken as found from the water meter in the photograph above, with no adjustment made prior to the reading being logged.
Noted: 47597.6 gal
